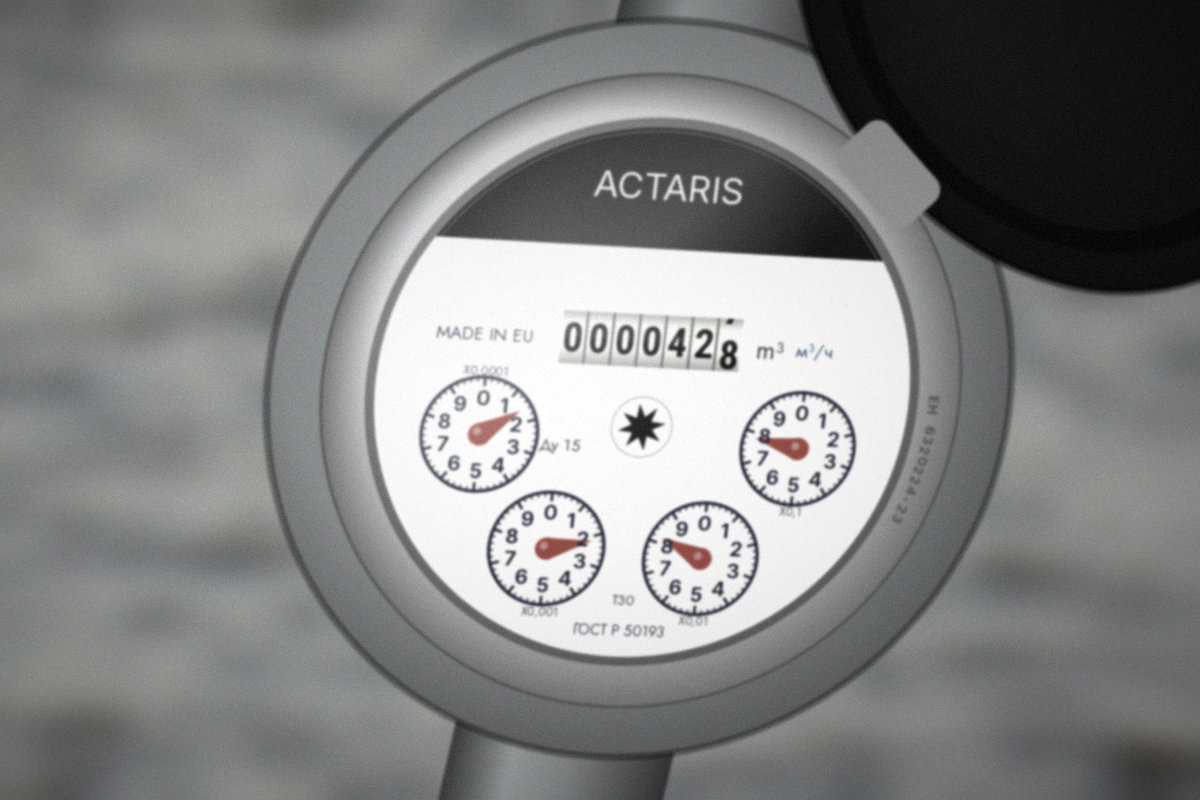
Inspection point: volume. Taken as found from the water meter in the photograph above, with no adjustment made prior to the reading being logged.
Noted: 427.7821 m³
